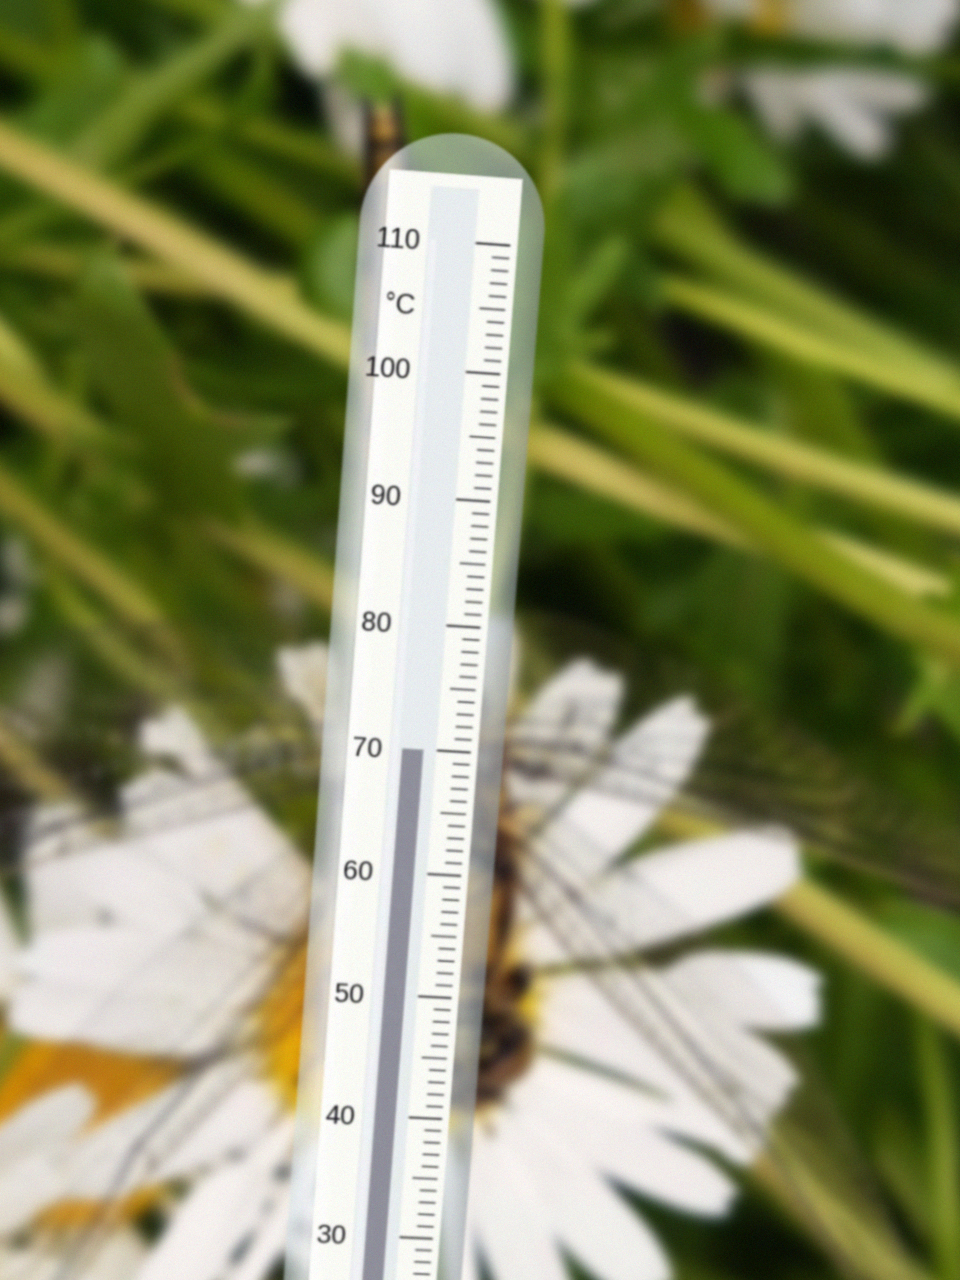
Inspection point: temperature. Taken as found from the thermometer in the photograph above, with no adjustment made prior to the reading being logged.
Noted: 70 °C
